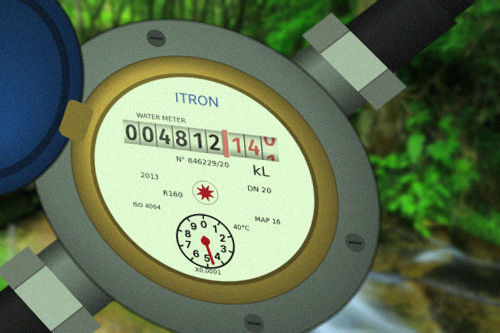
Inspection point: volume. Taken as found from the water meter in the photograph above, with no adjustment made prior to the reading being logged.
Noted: 4812.1404 kL
